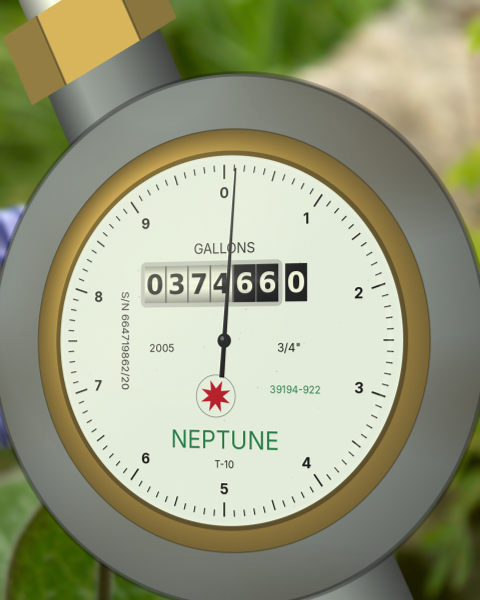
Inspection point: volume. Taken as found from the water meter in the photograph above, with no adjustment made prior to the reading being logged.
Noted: 374660.1 gal
